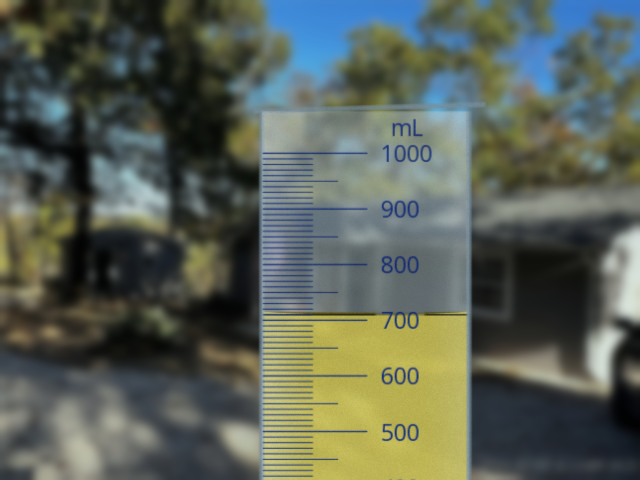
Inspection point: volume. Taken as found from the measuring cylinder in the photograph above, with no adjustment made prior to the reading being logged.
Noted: 710 mL
